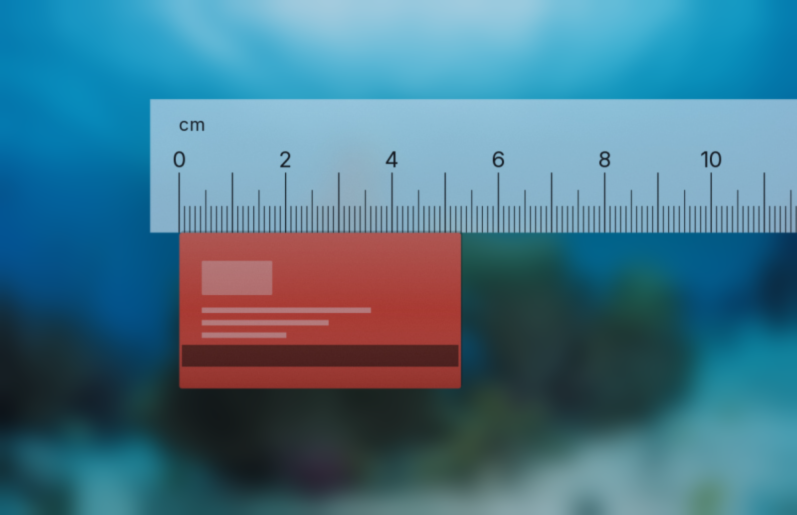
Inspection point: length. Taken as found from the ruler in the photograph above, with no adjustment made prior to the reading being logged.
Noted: 5.3 cm
